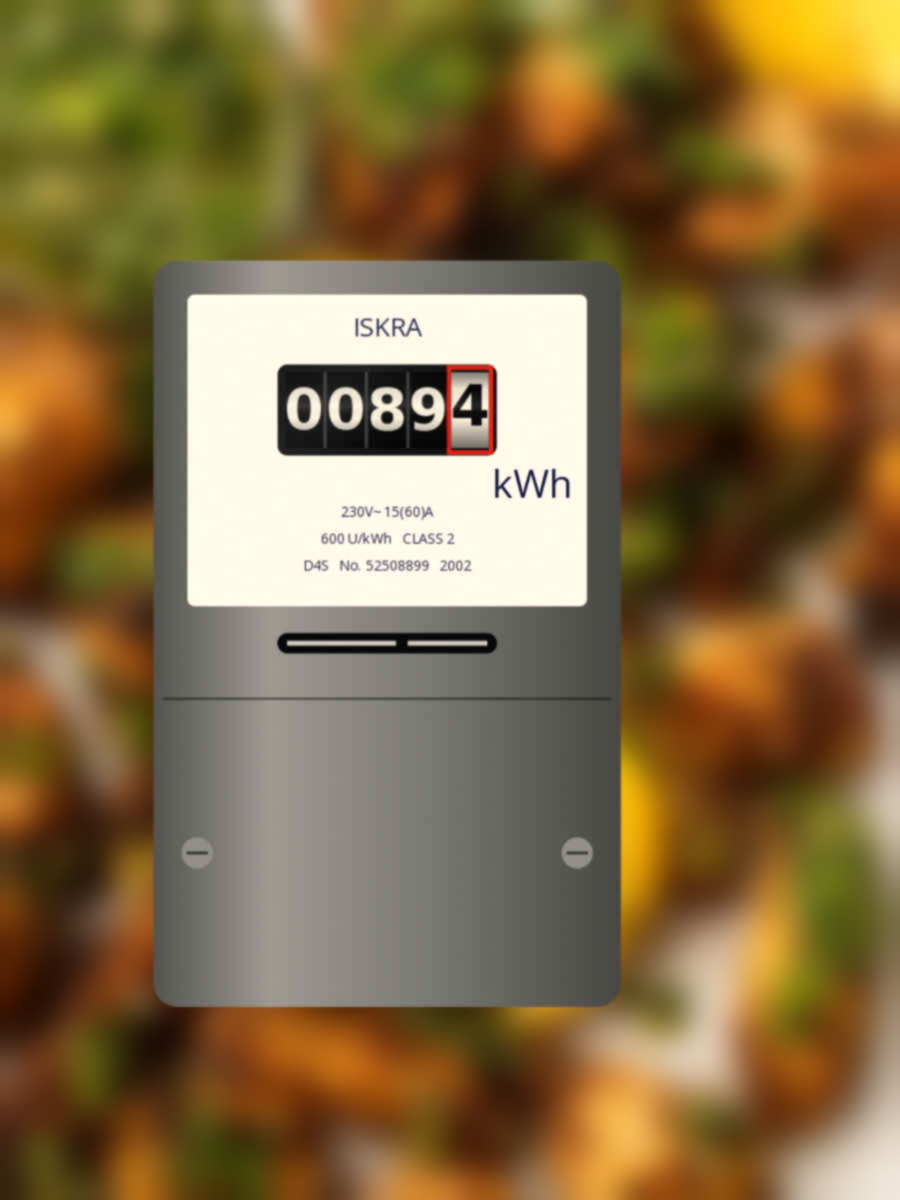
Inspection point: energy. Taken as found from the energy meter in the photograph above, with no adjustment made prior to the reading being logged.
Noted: 89.4 kWh
